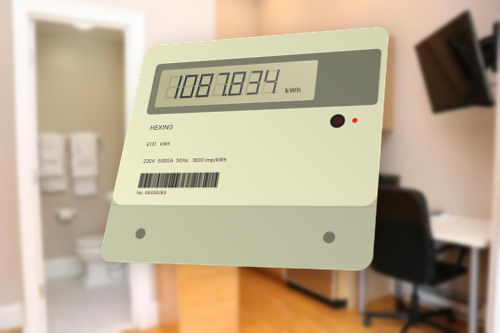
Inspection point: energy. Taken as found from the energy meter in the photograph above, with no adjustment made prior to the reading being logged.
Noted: 1087.834 kWh
